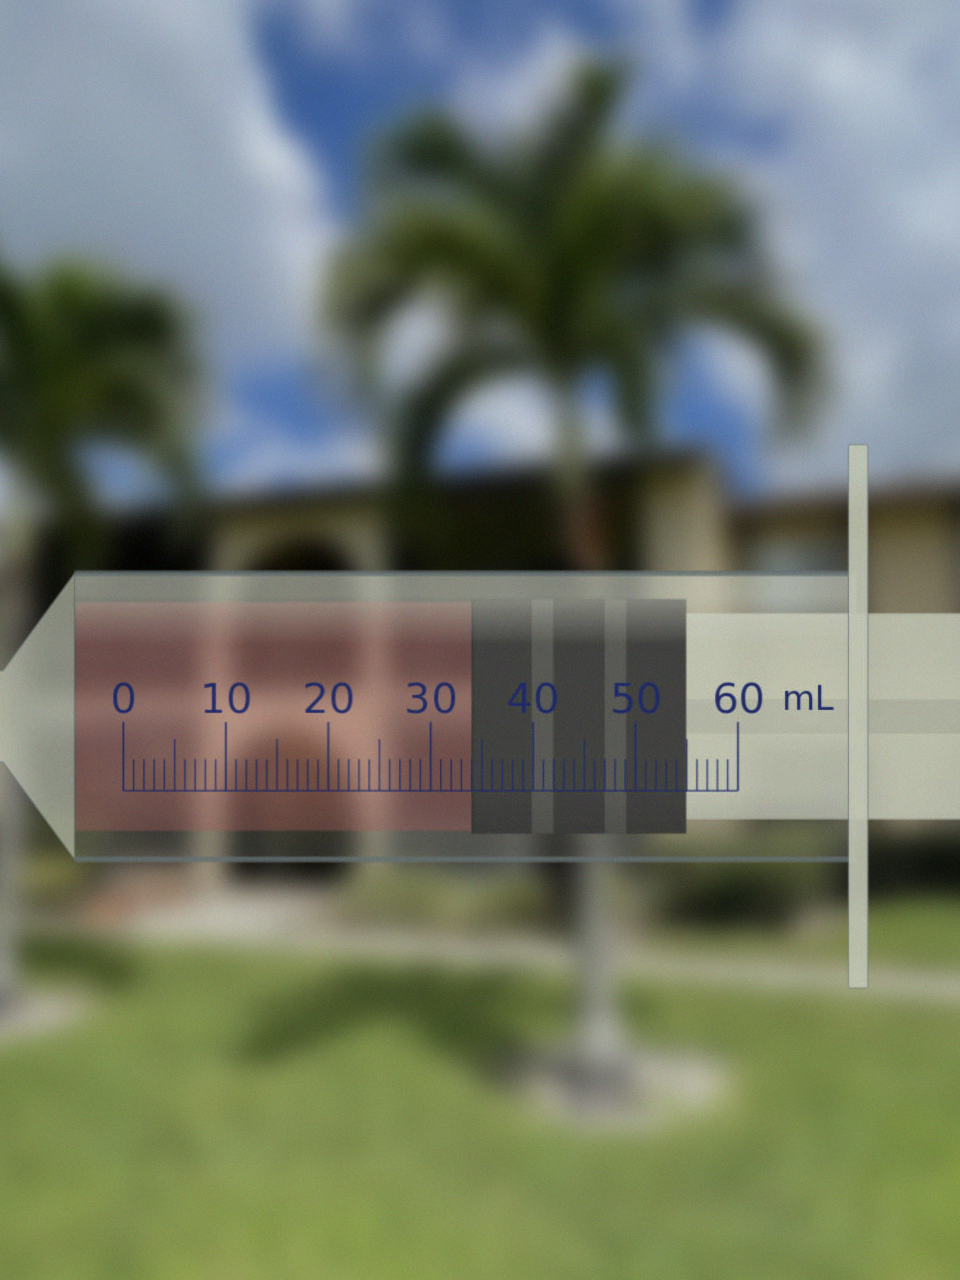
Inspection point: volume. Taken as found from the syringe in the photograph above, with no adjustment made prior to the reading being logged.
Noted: 34 mL
